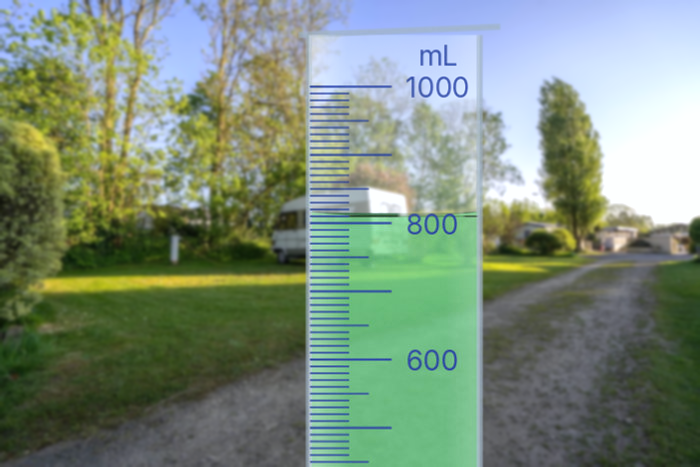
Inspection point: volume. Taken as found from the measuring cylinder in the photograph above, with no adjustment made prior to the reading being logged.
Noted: 810 mL
